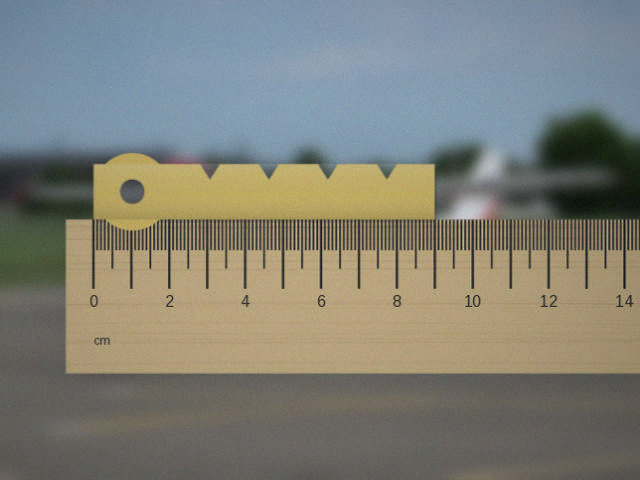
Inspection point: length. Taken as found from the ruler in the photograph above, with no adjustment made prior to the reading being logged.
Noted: 9 cm
